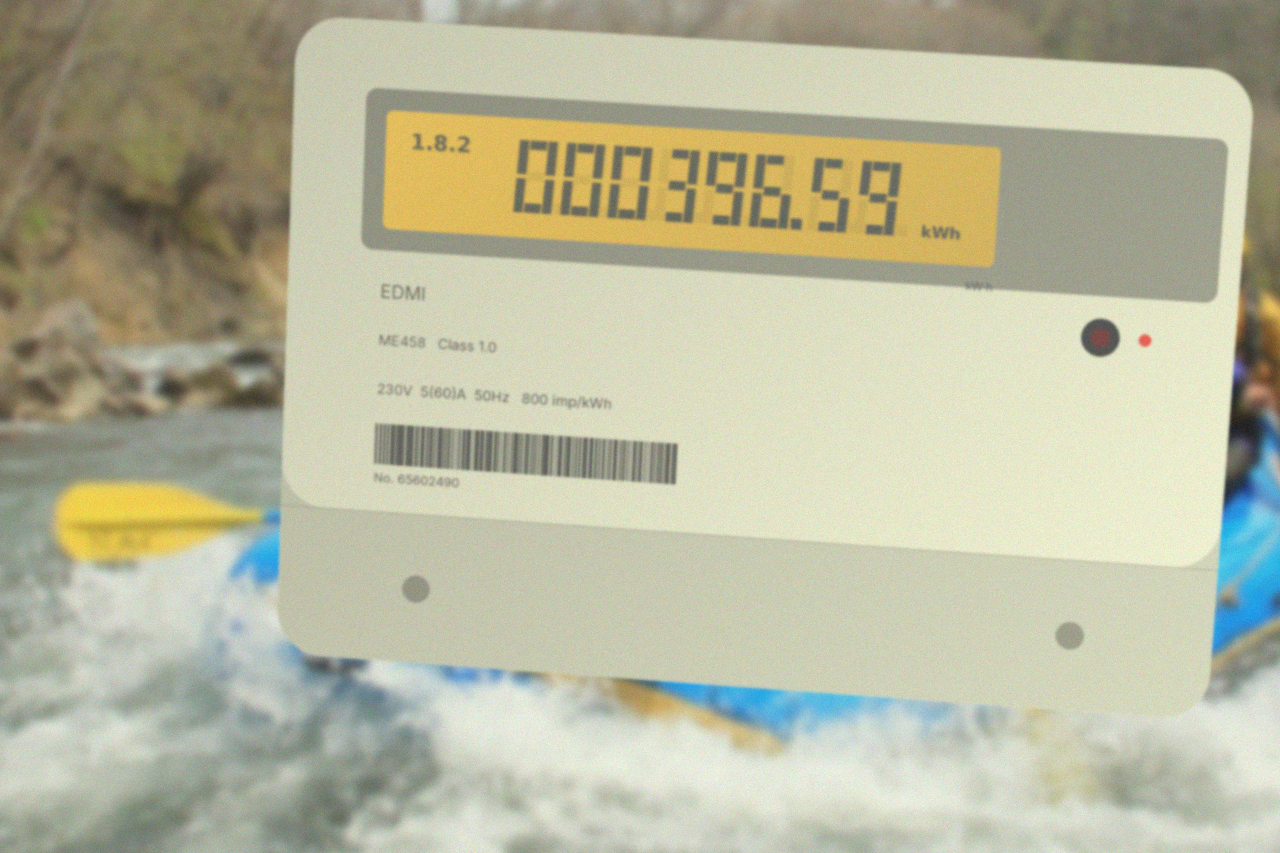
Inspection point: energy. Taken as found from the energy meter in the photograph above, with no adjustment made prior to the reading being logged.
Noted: 396.59 kWh
